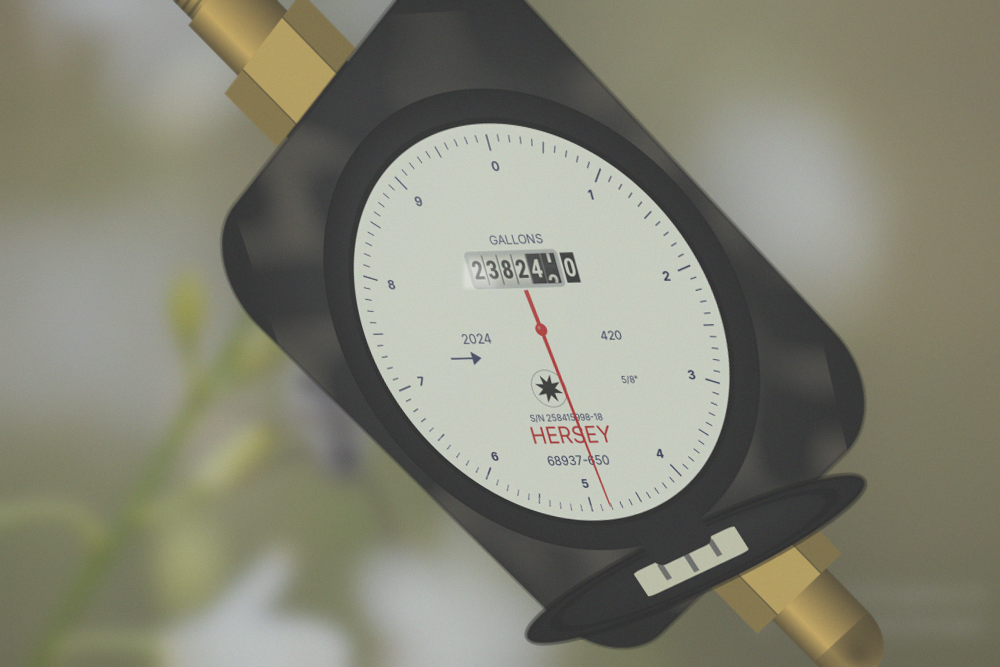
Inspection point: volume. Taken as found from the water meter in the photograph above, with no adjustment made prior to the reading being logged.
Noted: 2382414.8 gal
